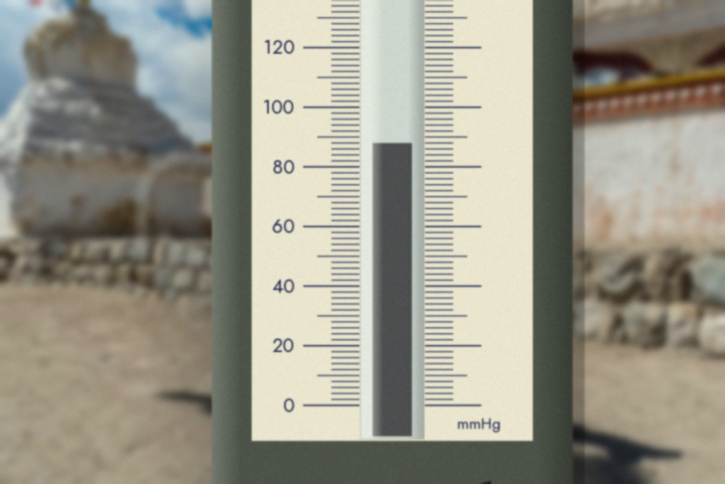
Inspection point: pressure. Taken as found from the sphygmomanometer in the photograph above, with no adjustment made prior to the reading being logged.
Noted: 88 mmHg
